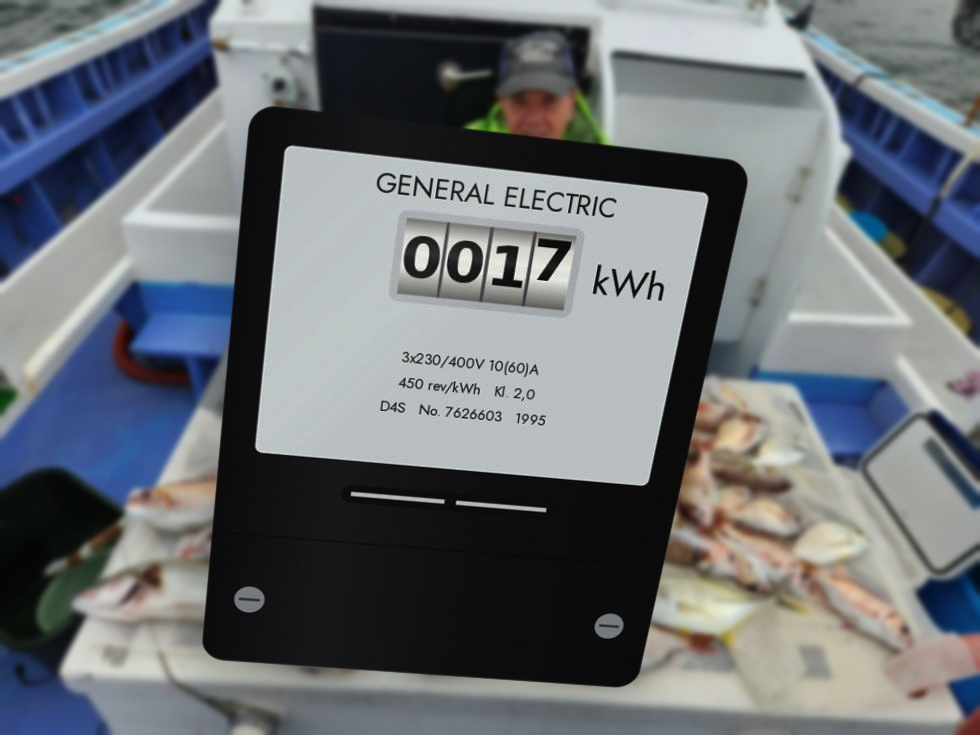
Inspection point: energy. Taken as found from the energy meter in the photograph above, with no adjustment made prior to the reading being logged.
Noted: 17 kWh
